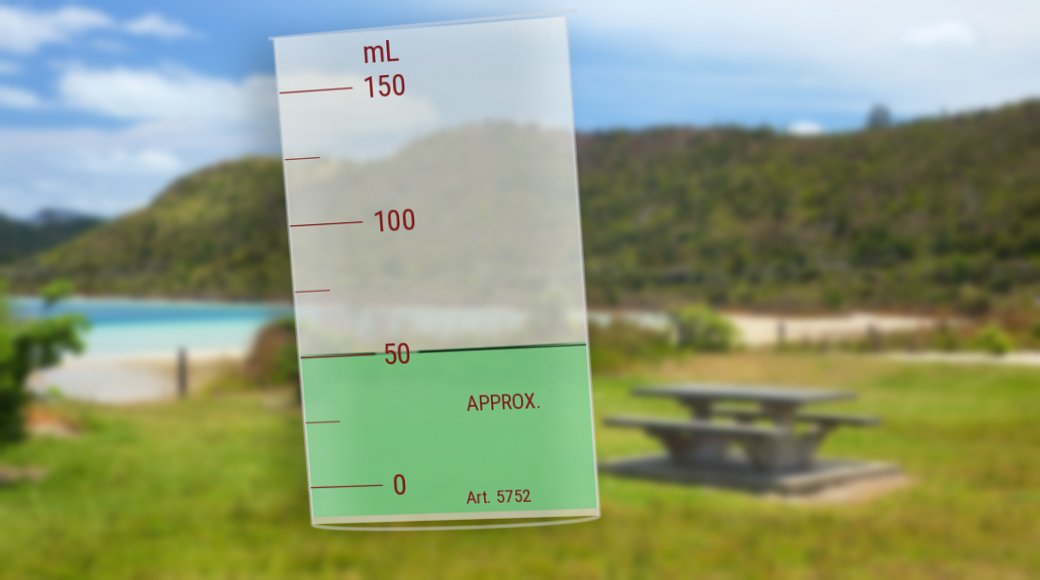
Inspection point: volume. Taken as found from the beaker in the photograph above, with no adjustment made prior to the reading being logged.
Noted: 50 mL
